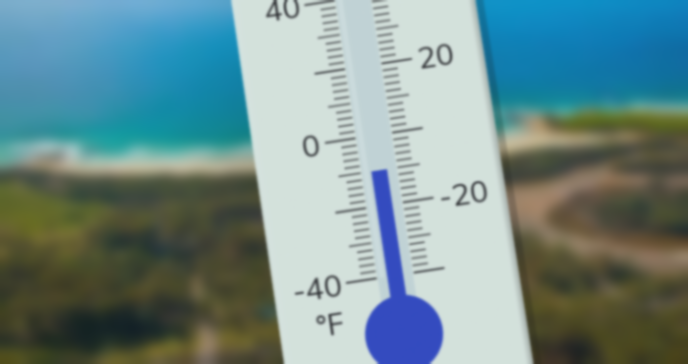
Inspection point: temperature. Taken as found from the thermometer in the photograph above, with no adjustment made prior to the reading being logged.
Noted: -10 °F
